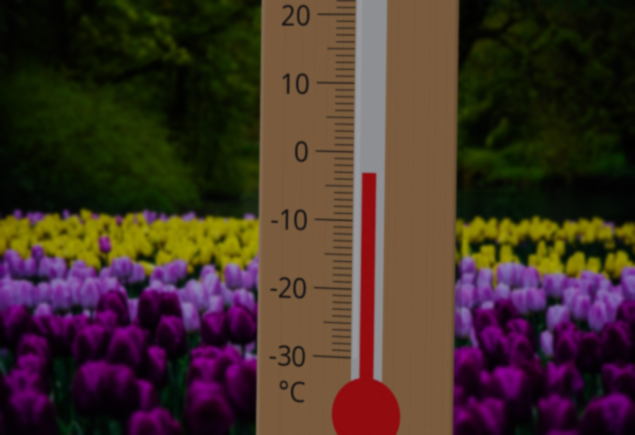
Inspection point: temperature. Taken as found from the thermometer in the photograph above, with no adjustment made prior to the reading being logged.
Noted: -3 °C
